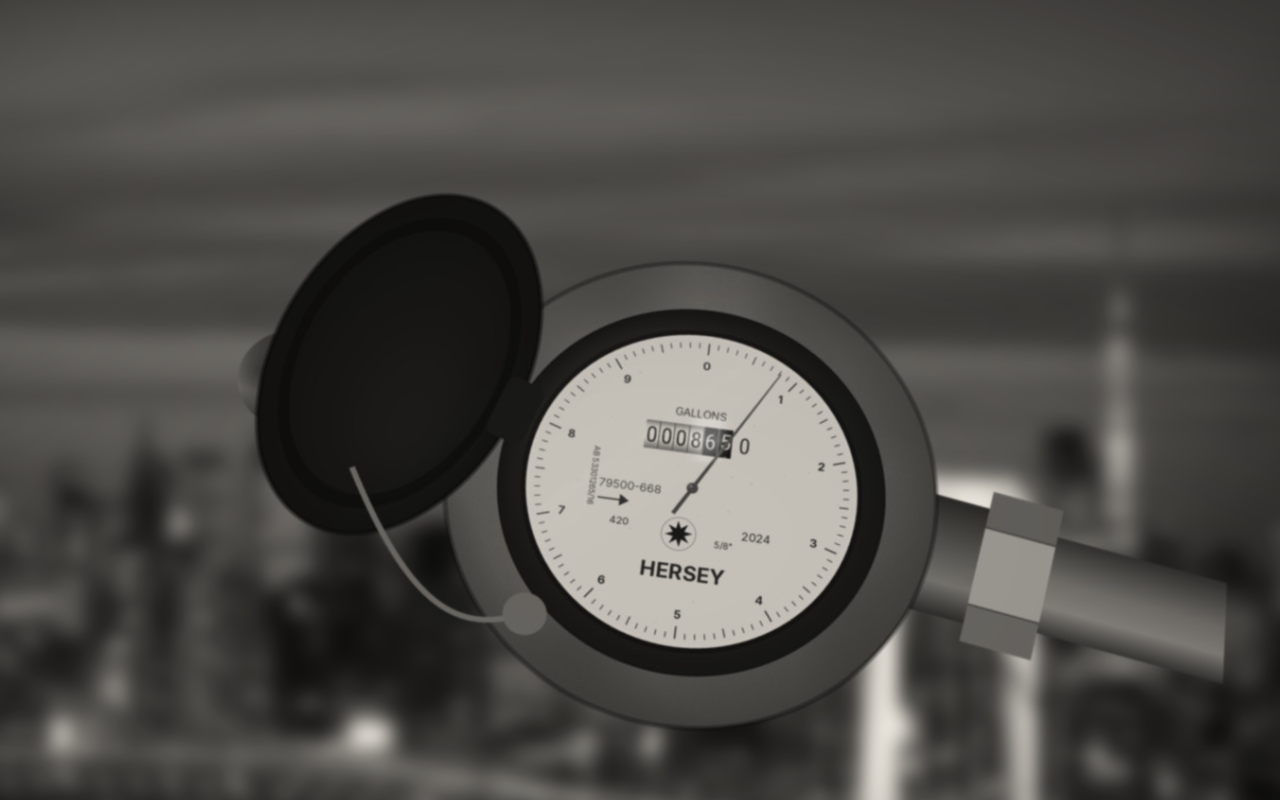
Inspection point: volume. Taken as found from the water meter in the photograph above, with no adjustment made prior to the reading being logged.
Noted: 8650.8 gal
